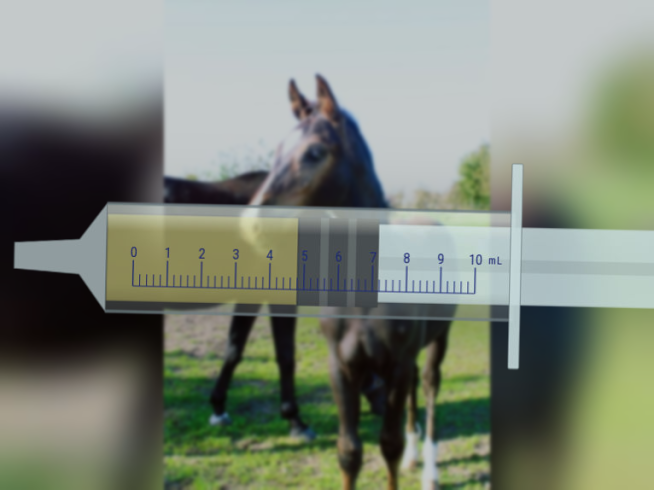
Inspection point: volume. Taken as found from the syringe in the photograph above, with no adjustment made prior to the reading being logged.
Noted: 4.8 mL
